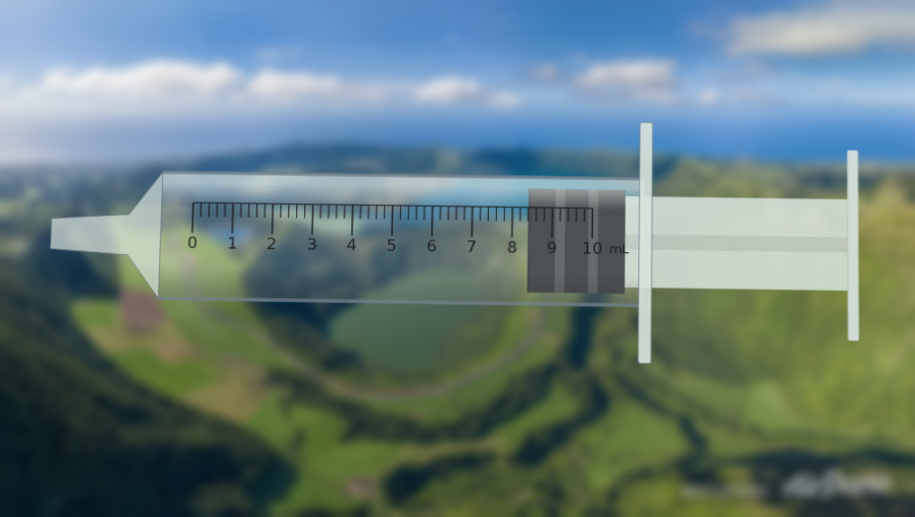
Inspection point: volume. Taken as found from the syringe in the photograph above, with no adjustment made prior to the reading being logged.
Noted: 8.4 mL
